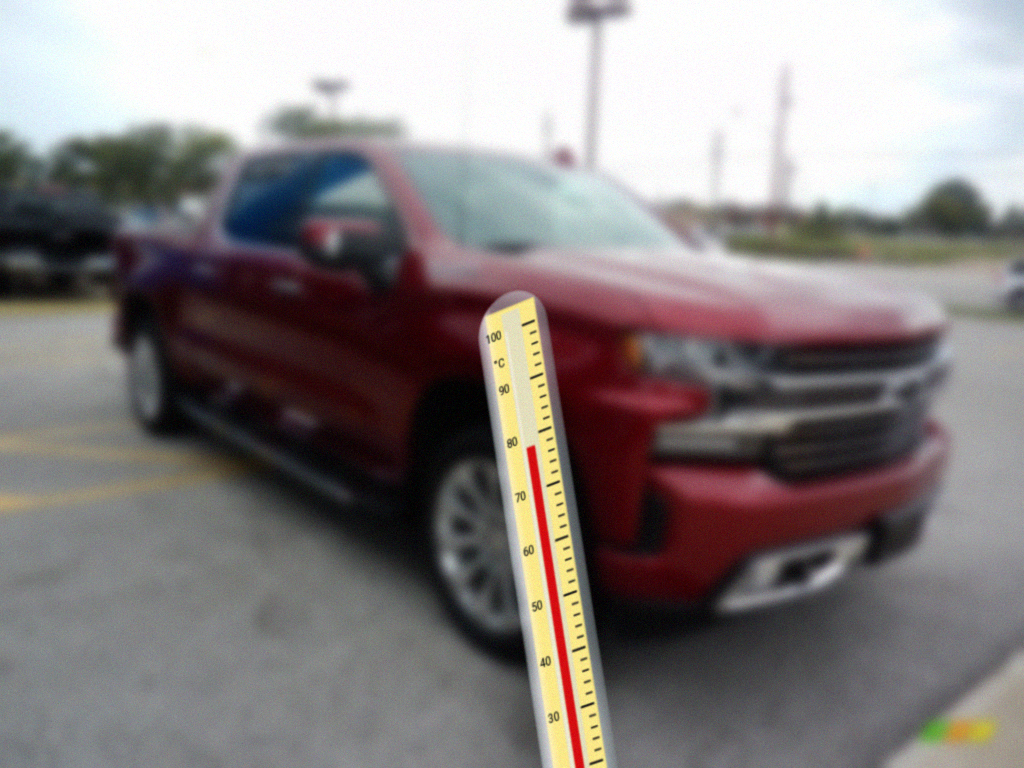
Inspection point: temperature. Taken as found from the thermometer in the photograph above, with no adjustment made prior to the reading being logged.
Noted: 78 °C
